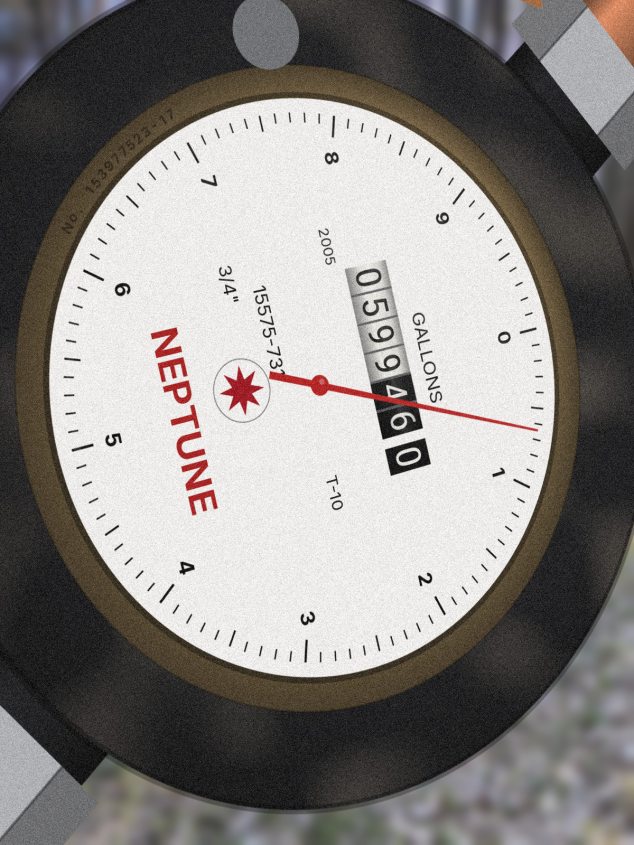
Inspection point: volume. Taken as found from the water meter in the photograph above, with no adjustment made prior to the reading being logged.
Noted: 599460.6 gal
